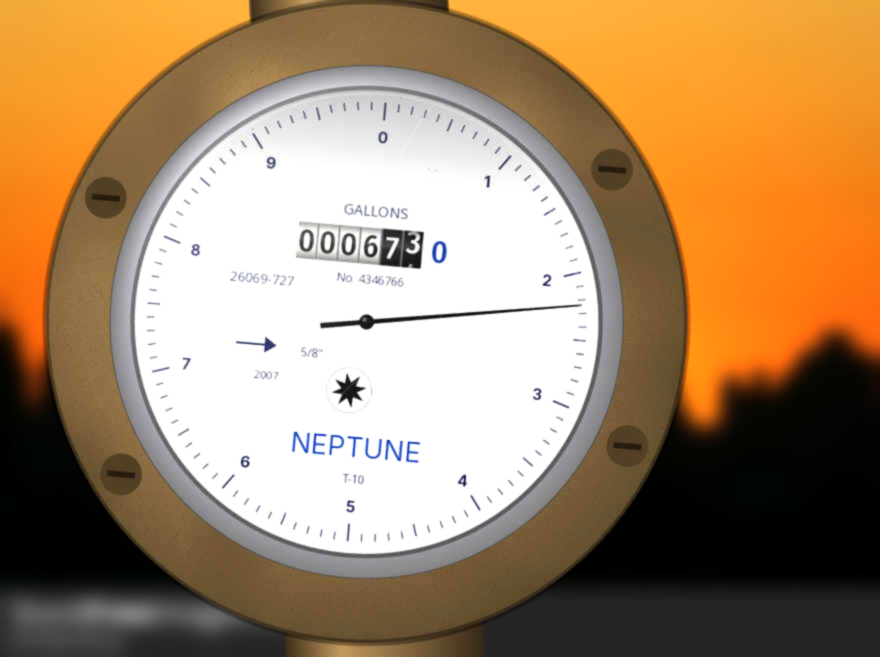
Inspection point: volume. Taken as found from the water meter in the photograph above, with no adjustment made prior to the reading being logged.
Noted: 6732.2 gal
